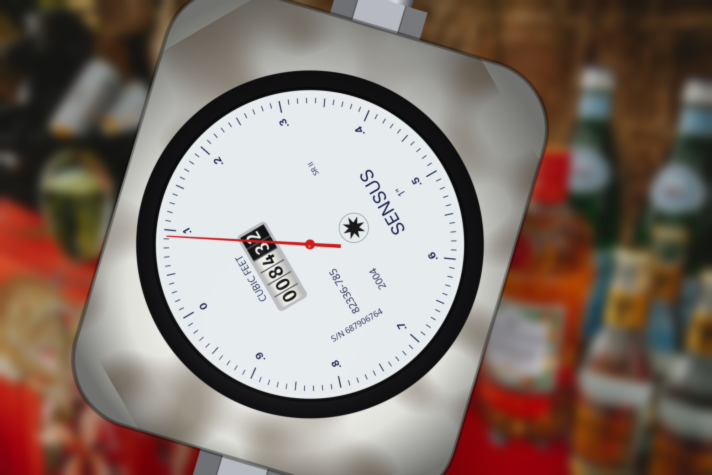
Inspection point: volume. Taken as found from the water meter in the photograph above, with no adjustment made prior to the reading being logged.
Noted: 8432.09 ft³
